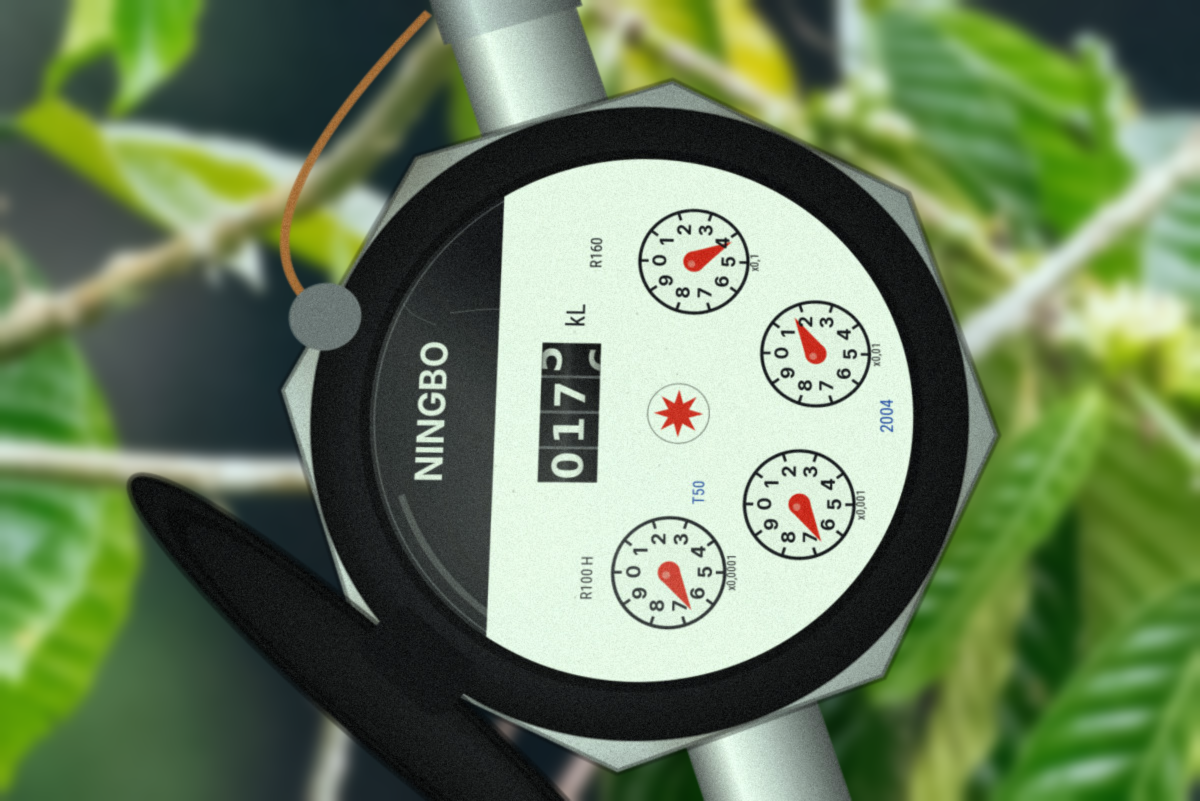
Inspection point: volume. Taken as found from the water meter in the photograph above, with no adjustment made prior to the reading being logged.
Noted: 175.4166 kL
